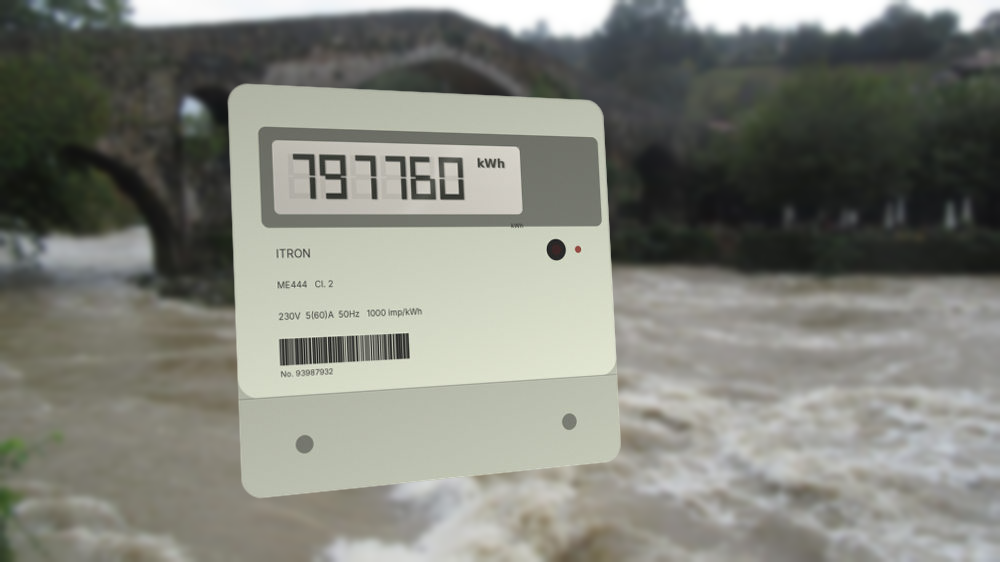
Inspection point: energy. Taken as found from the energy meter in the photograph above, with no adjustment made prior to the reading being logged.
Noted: 797760 kWh
